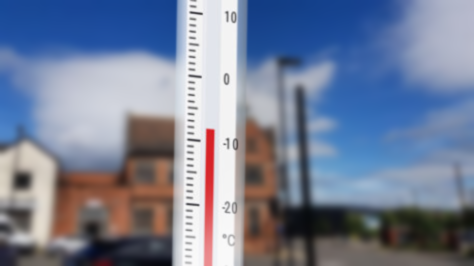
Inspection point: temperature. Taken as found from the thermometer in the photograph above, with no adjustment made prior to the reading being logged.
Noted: -8 °C
